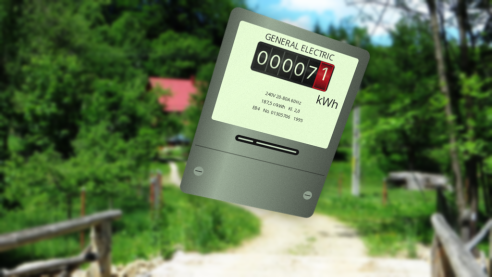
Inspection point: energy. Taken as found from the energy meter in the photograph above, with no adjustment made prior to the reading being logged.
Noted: 7.1 kWh
